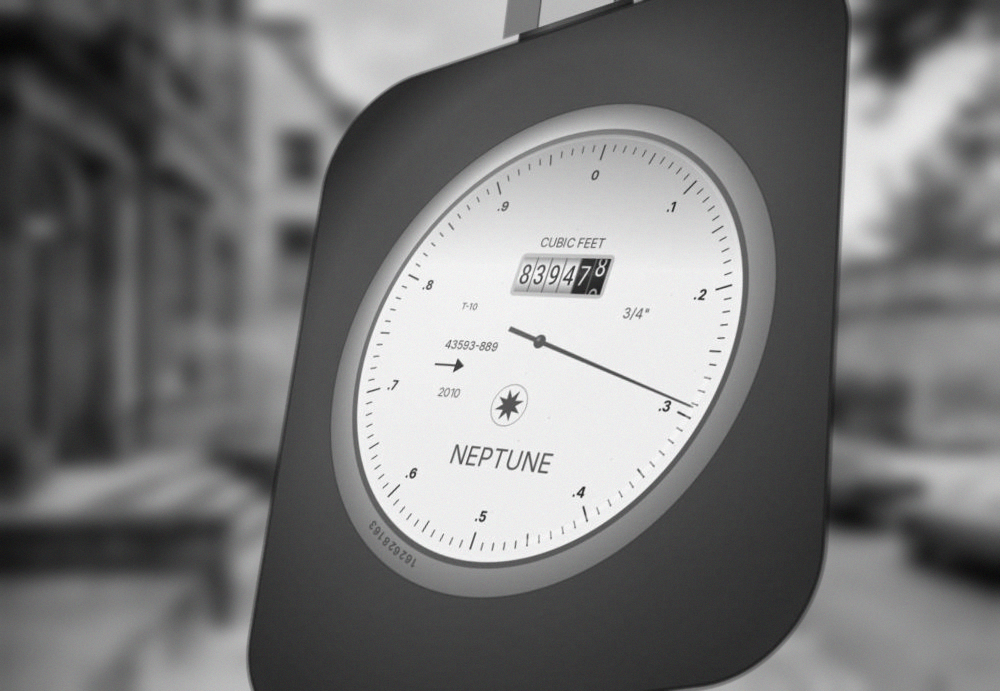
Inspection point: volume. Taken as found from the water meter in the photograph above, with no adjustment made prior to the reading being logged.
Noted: 839478.29 ft³
